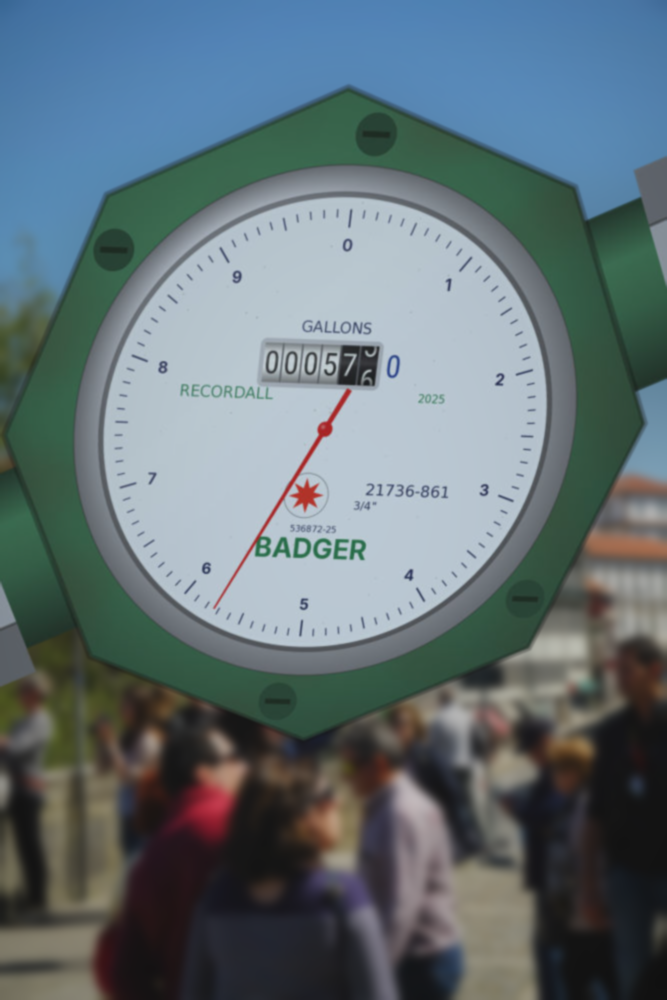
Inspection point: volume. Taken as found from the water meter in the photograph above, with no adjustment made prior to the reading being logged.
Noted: 5755.7 gal
